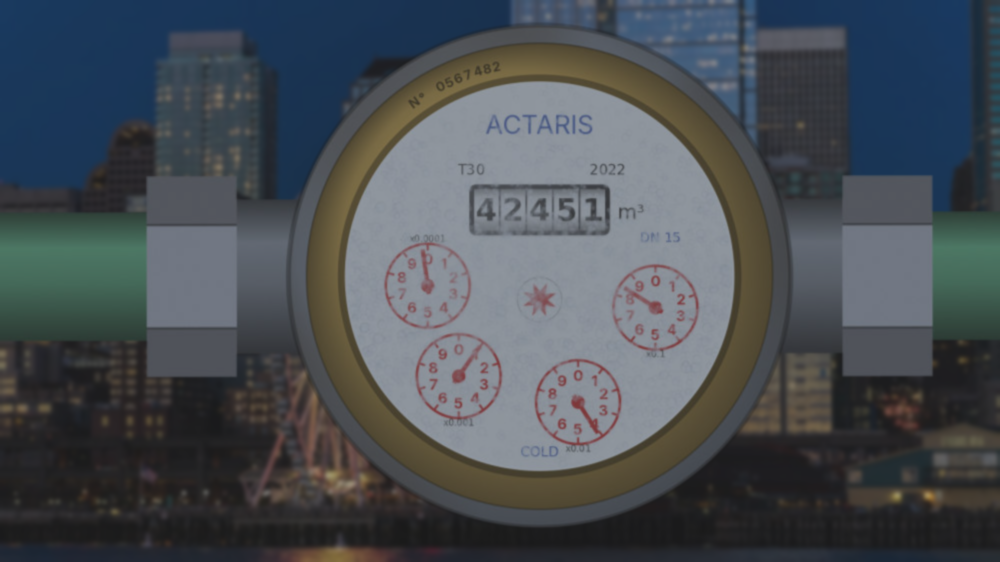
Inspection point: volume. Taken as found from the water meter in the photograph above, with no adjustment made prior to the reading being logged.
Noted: 42451.8409 m³
